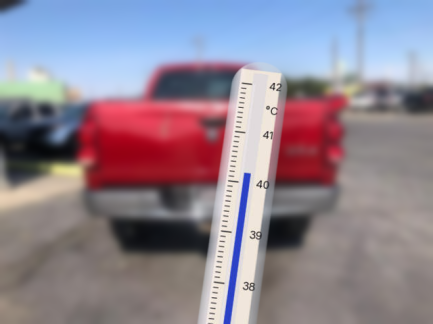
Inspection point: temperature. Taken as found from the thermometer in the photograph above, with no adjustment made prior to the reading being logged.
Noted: 40.2 °C
